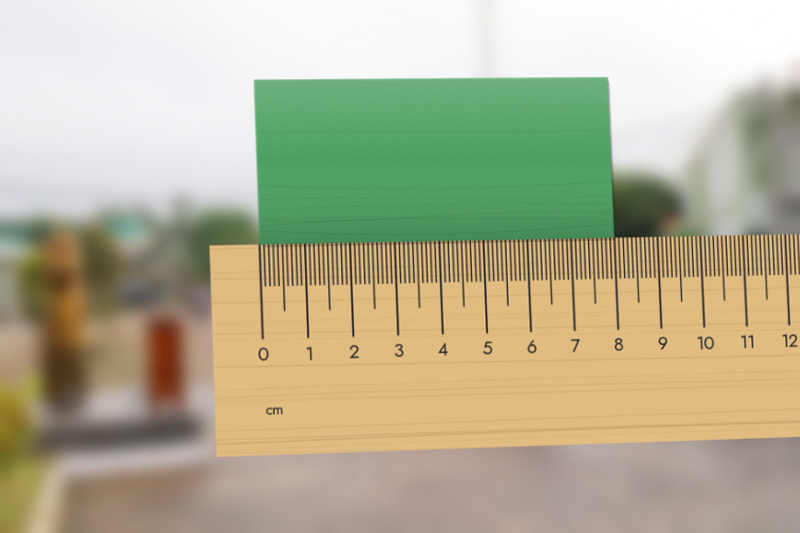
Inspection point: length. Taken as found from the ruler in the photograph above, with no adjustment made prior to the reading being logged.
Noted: 8 cm
